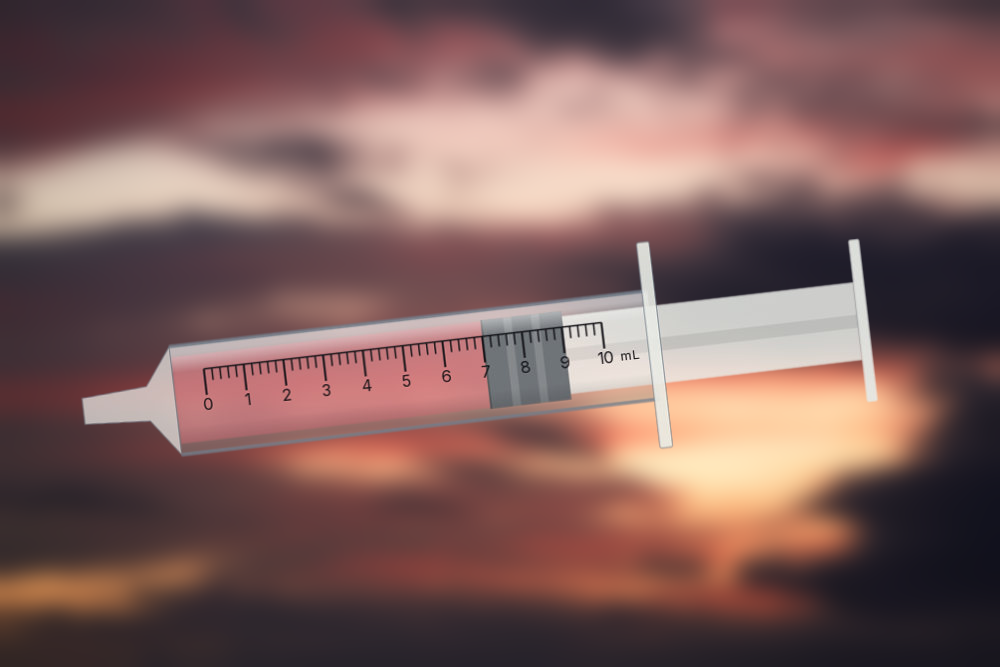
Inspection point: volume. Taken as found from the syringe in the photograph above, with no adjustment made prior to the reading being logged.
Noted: 7 mL
